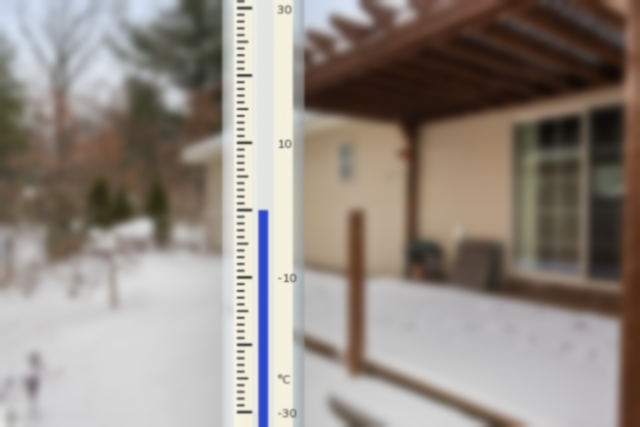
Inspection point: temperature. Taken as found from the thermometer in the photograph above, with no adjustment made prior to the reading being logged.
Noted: 0 °C
